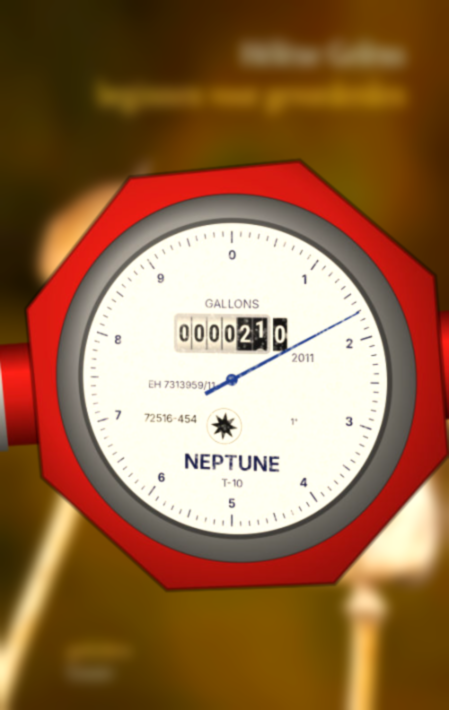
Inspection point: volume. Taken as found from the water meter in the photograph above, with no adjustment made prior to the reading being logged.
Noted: 211.7 gal
